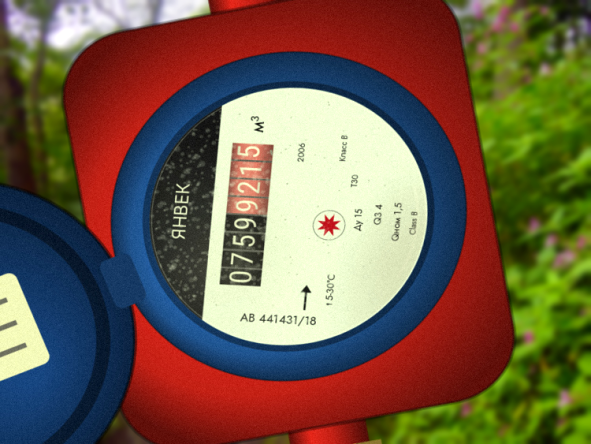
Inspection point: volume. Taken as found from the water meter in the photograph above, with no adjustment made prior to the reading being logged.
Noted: 759.9215 m³
